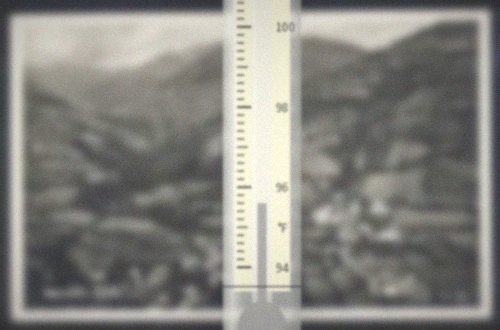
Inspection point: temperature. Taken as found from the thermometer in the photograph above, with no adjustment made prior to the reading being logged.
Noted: 95.6 °F
